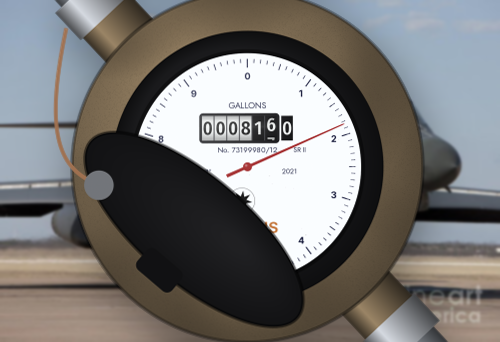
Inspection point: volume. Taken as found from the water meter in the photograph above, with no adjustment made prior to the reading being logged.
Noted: 8161.8 gal
